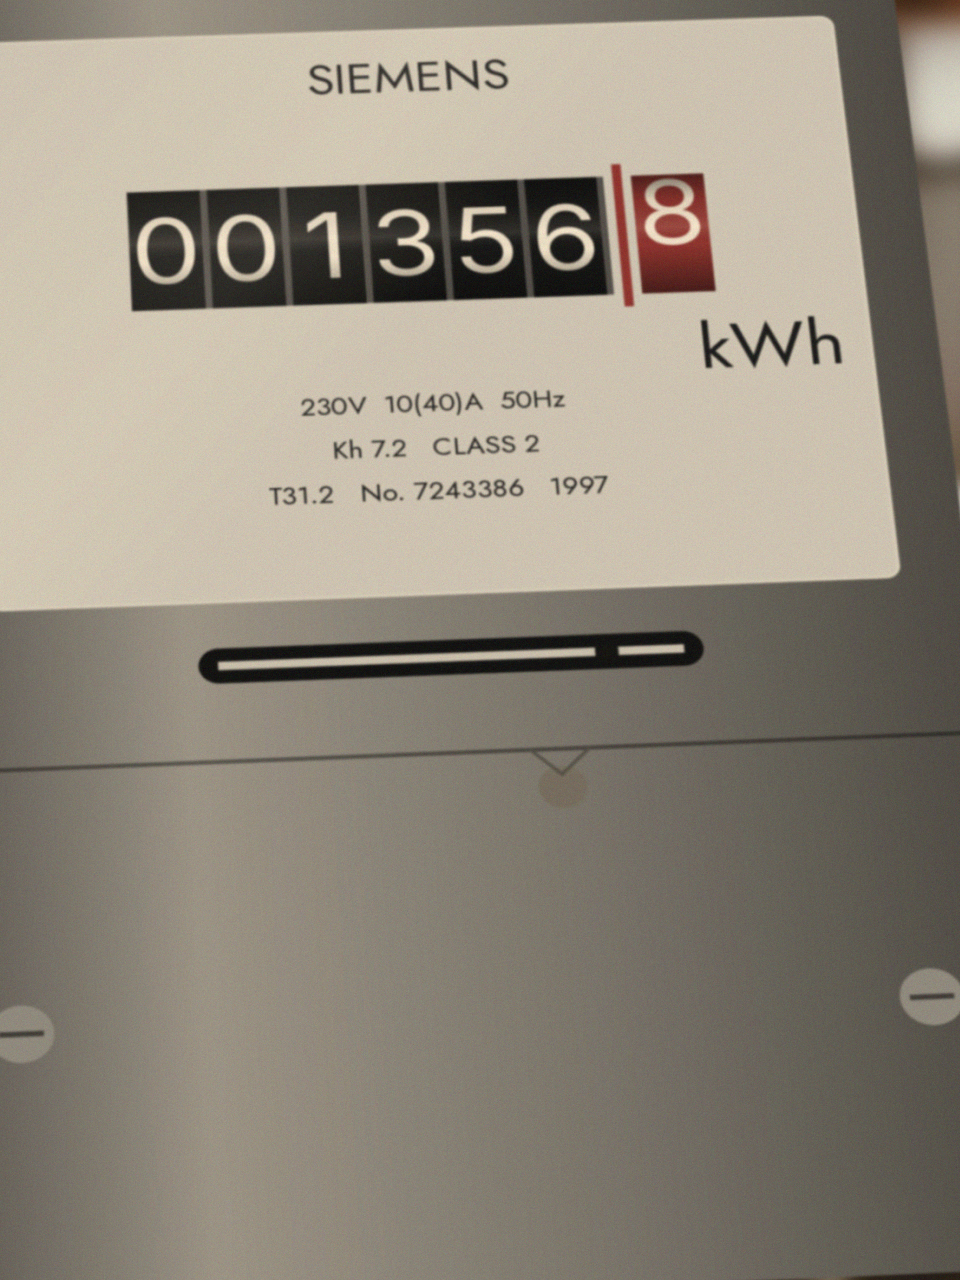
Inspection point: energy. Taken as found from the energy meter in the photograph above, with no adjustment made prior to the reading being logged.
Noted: 1356.8 kWh
